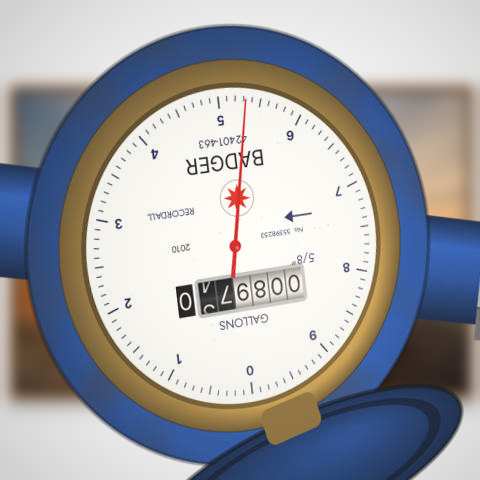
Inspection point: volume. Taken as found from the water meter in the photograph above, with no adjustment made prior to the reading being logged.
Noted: 89735.3 gal
